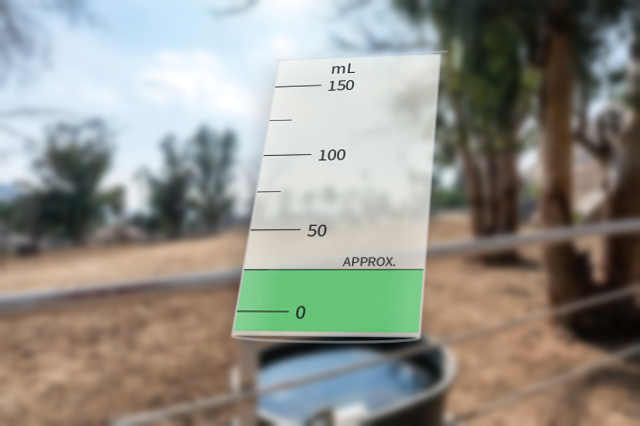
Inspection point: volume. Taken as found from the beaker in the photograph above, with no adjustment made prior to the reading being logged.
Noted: 25 mL
